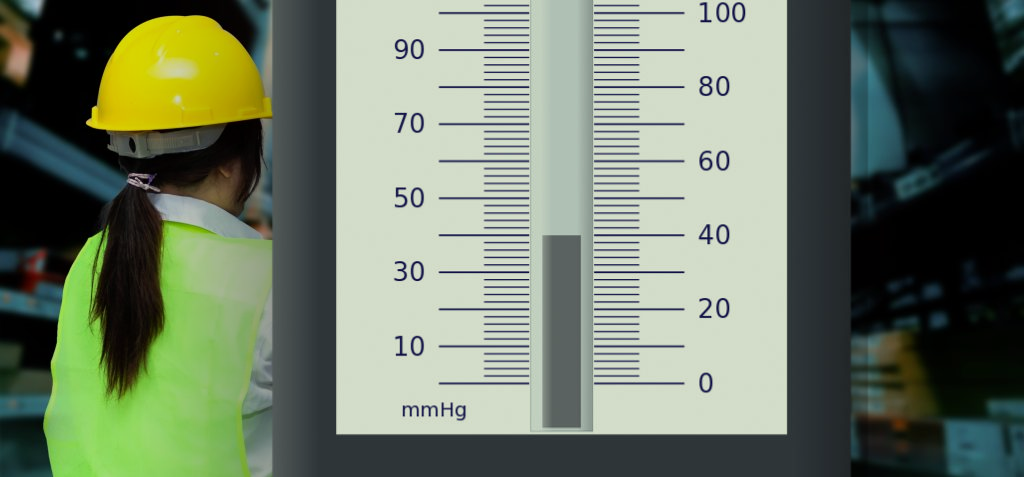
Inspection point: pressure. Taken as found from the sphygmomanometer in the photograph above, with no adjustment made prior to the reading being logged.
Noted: 40 mmHg
